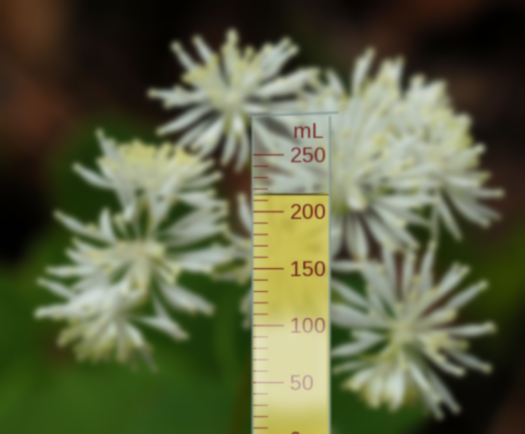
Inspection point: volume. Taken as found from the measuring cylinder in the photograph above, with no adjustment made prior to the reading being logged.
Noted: 215 mL
